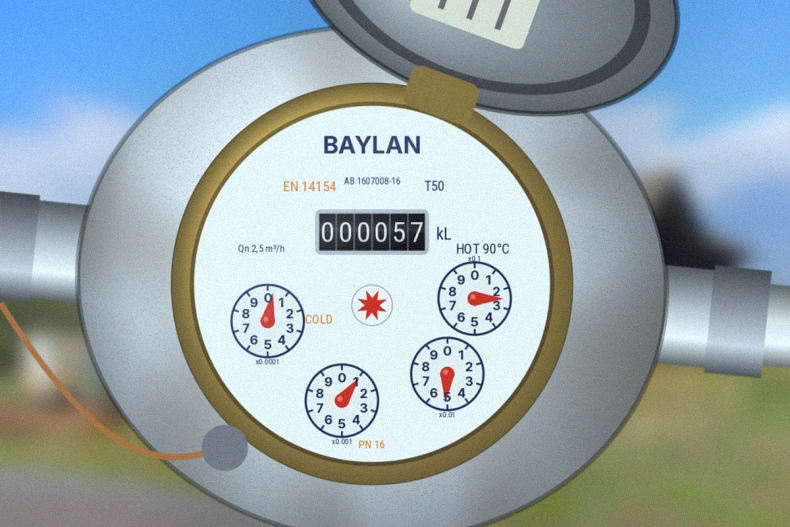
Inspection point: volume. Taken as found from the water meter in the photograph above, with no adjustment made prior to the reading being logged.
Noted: 57.2510 kL
